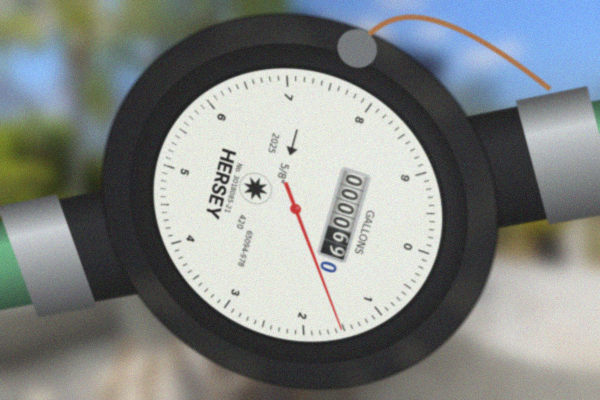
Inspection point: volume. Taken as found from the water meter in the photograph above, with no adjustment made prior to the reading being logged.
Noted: 691.5 gal
